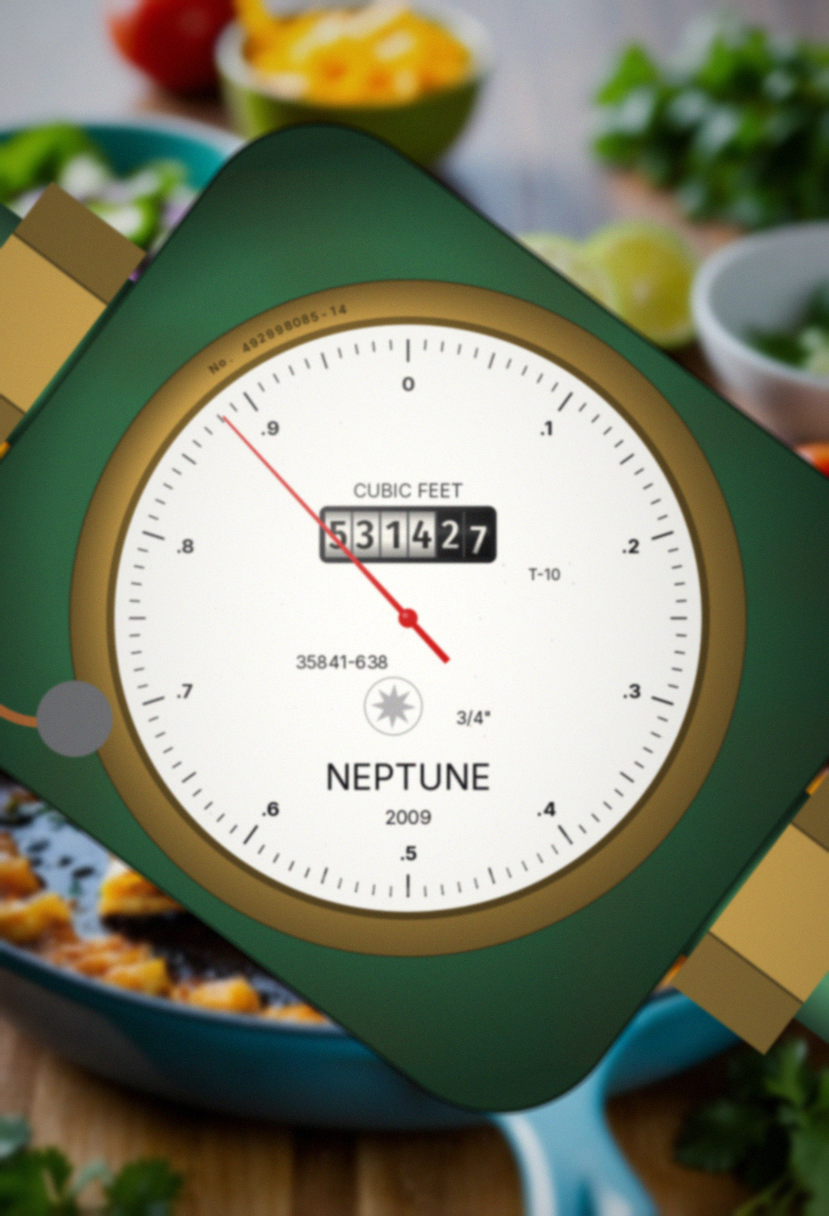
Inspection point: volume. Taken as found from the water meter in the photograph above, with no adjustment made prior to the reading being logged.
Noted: 531426.88 ft³
